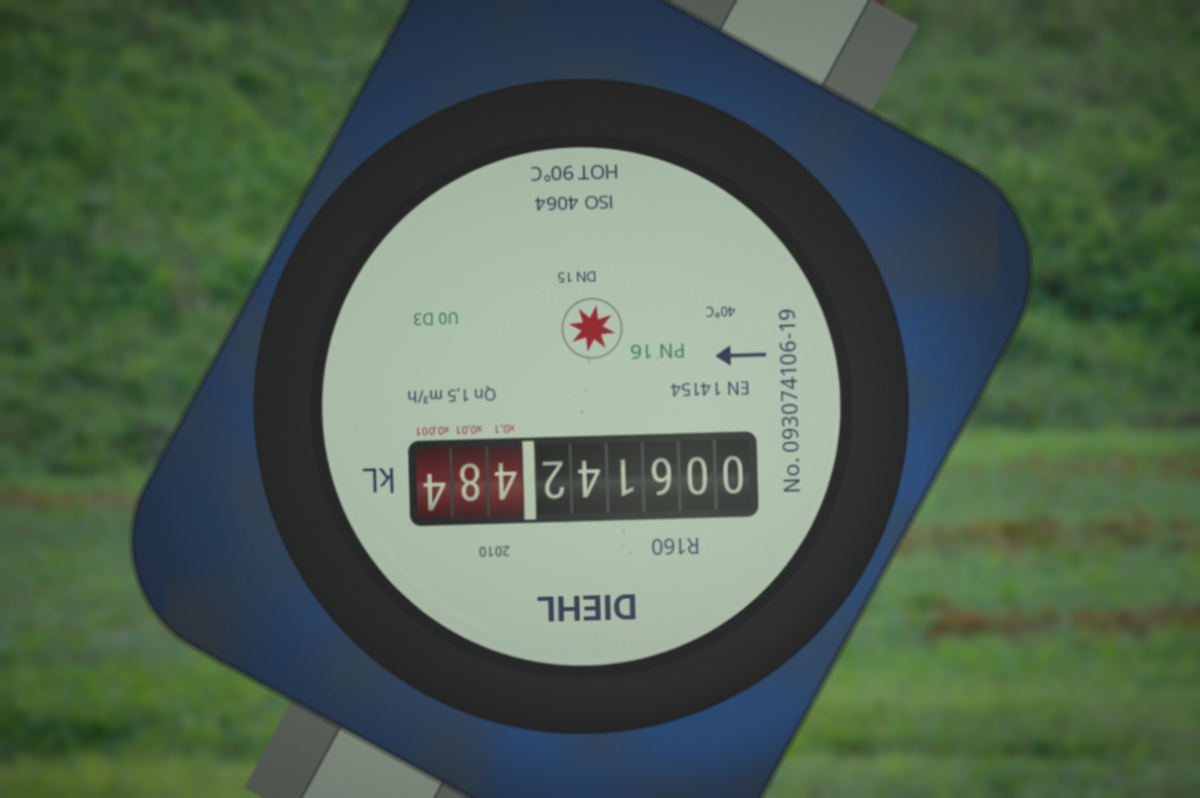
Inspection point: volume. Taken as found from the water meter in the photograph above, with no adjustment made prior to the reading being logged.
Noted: 6142.484 kL
